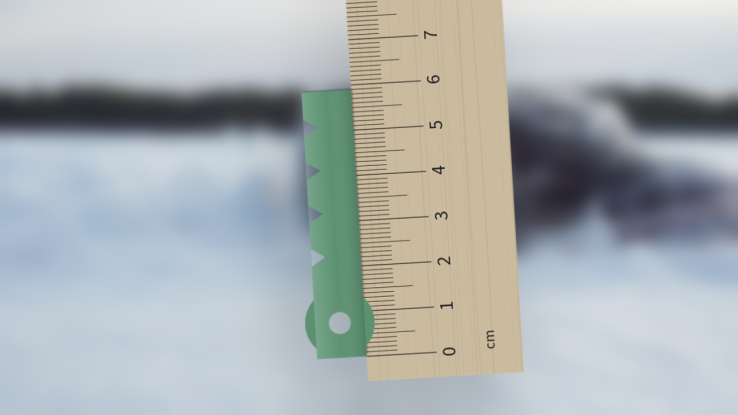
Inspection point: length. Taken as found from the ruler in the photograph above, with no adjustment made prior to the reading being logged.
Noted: 5.9 cm
